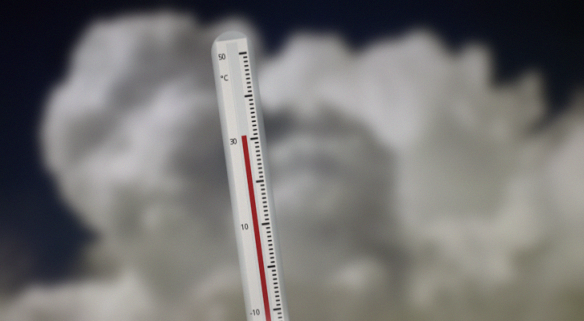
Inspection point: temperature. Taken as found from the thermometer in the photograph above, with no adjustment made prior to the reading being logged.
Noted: 31 °C
